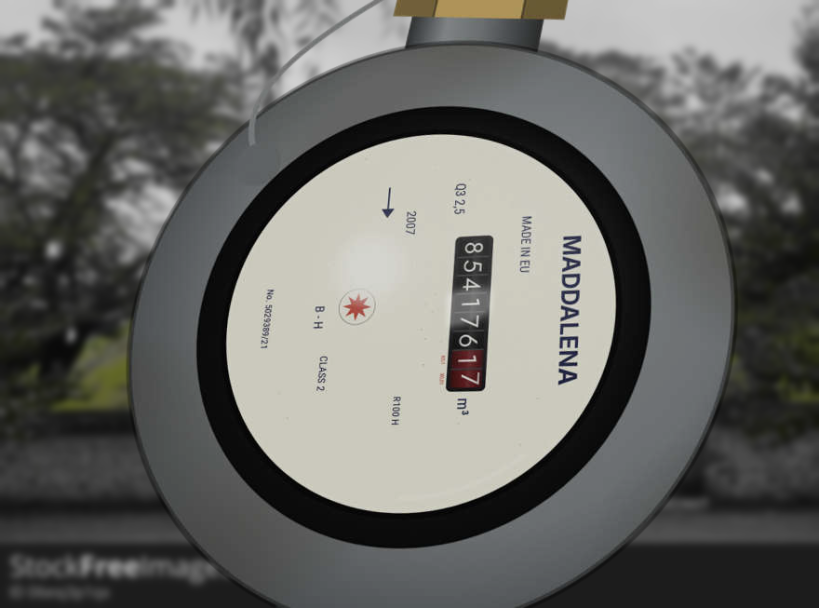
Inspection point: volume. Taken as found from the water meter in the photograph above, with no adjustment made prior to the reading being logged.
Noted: 854176.17 m³
